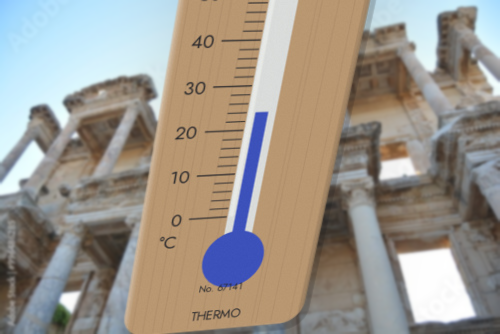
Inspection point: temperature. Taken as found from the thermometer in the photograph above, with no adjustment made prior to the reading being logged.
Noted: 24 °C
